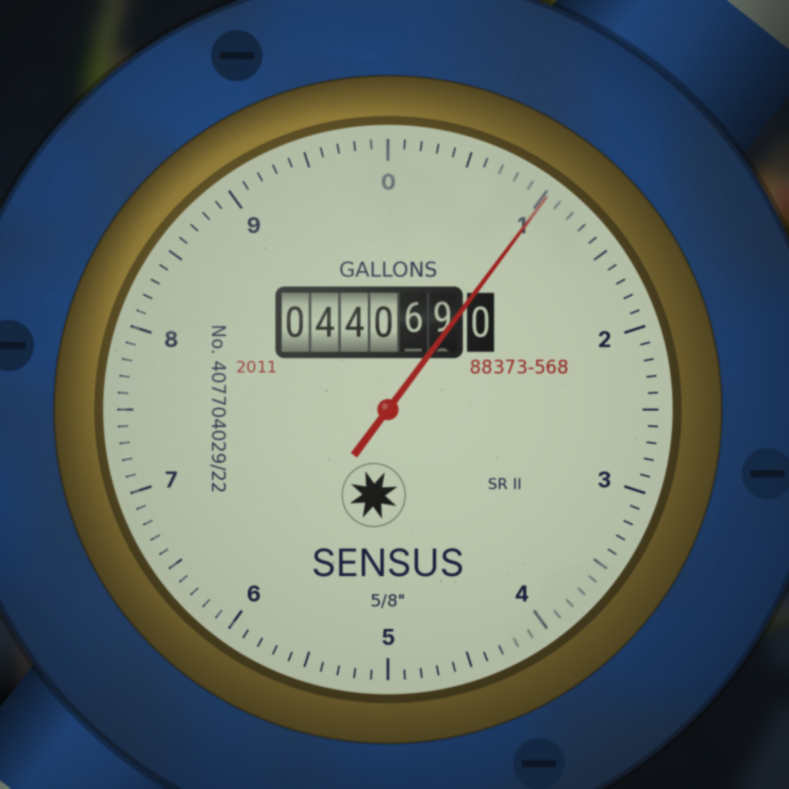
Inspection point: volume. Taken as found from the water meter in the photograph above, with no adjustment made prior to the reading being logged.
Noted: 440691.0 gal
